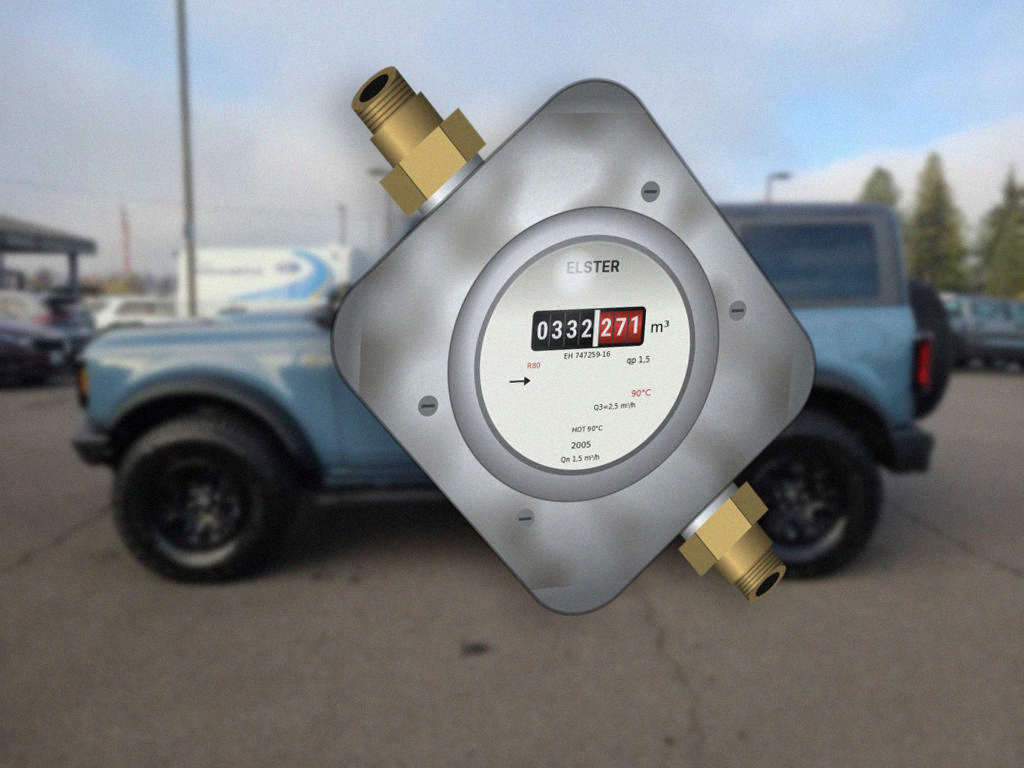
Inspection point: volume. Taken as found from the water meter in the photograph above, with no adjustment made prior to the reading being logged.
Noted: 332.271 m³
